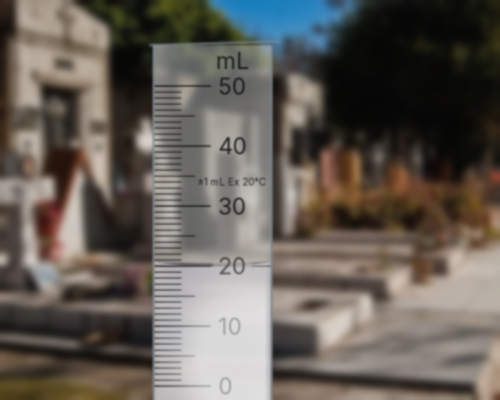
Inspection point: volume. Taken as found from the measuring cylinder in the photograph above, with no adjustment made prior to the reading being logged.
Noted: 20 mL
